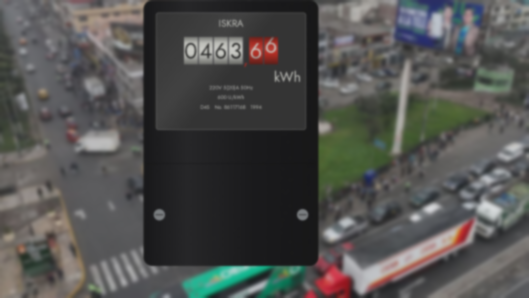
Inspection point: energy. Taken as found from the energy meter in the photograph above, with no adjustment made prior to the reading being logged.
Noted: 463.66 kWh
